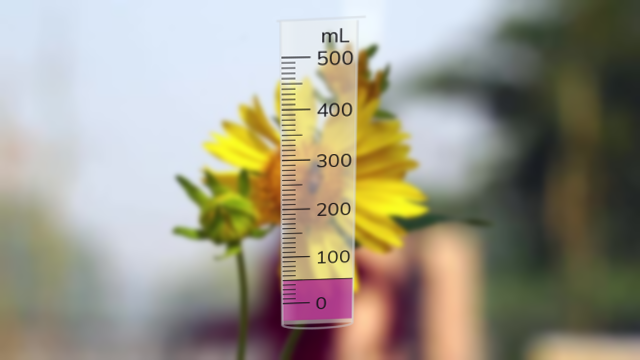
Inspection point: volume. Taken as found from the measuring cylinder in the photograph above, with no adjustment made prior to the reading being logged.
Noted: 50 mL
